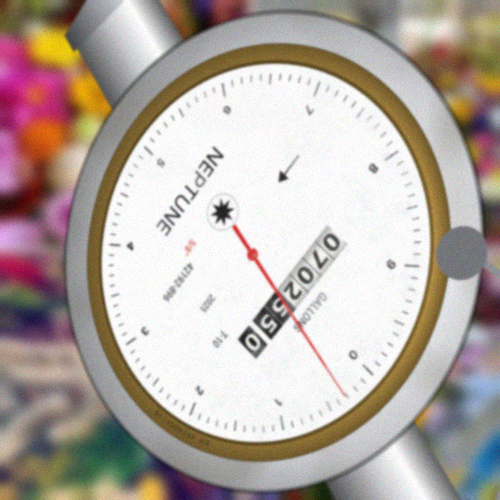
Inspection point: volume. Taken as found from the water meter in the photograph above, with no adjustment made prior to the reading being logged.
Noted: 702550.3 gal
